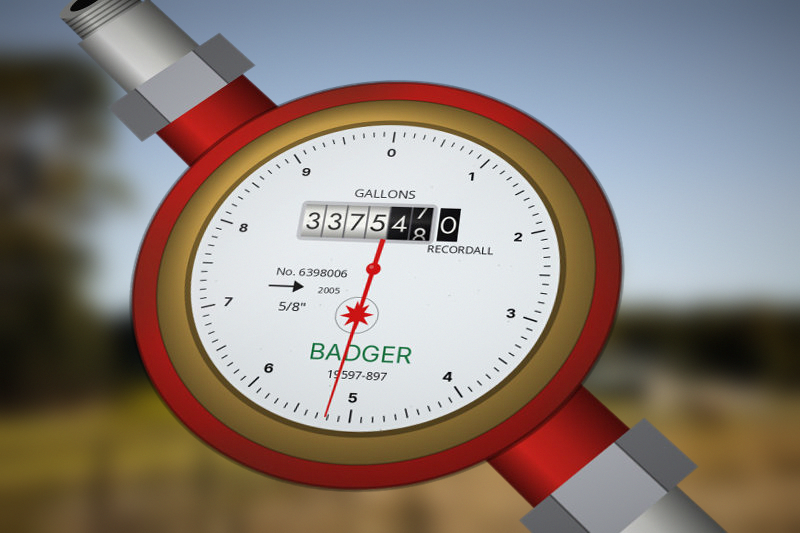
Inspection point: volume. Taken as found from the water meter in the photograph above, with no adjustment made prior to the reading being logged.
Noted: 3375475.2 gal
